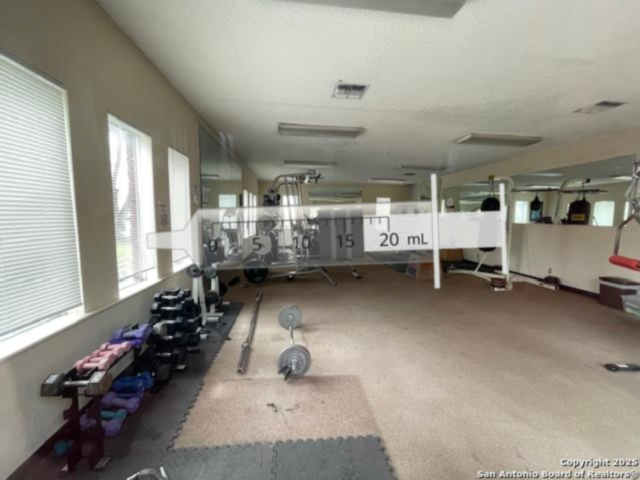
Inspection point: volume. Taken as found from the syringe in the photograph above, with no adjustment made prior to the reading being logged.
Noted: 12 mL
